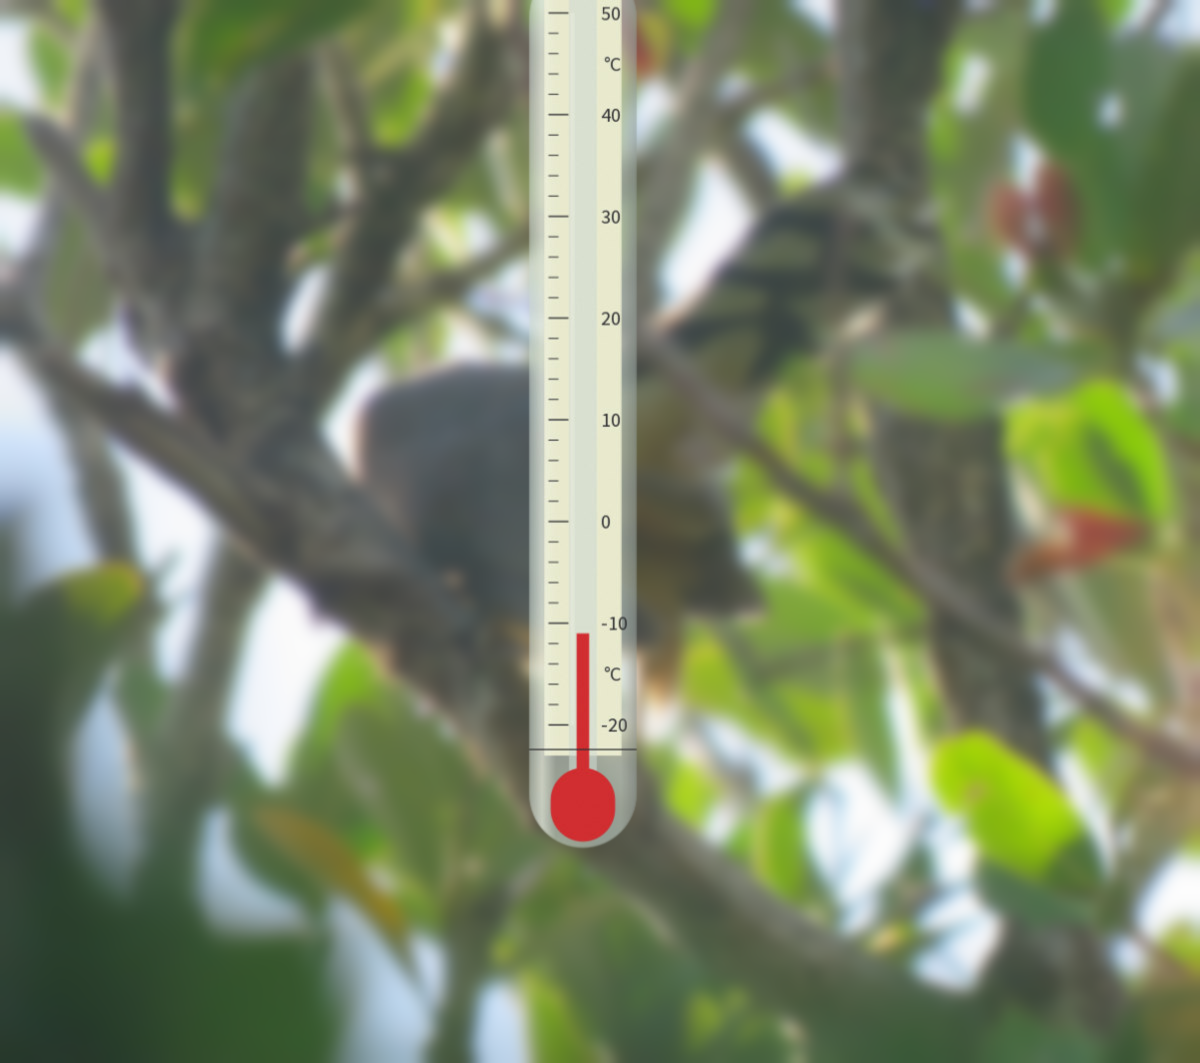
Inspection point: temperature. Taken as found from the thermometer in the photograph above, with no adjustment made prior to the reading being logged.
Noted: -11 °C
